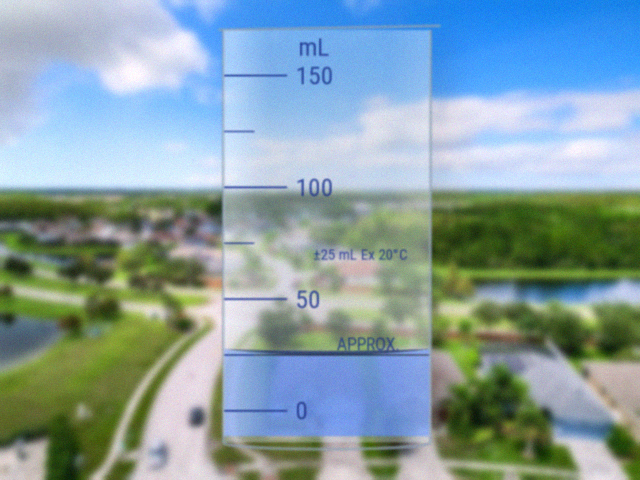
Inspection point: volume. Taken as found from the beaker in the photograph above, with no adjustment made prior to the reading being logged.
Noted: 25 mL
